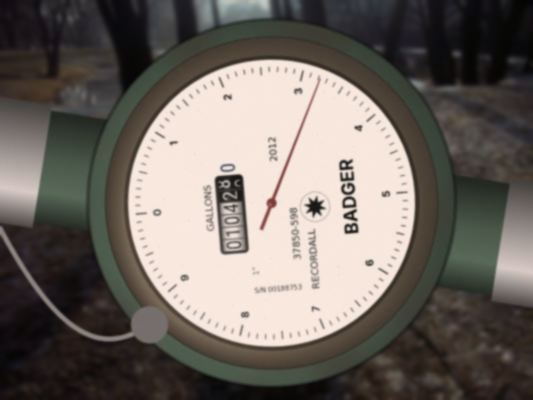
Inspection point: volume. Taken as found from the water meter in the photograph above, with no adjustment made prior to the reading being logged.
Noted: 104283.2 gal
